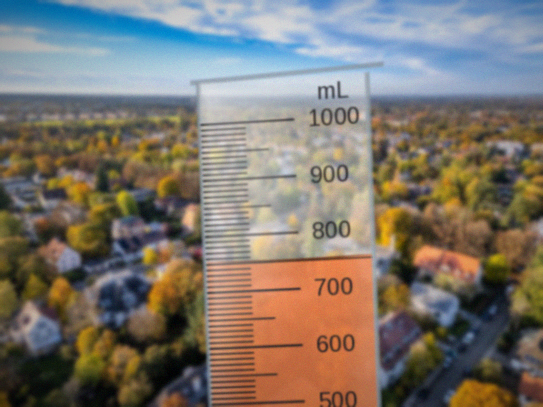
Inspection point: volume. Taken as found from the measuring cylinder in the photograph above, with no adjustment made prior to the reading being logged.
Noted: 750 mL
